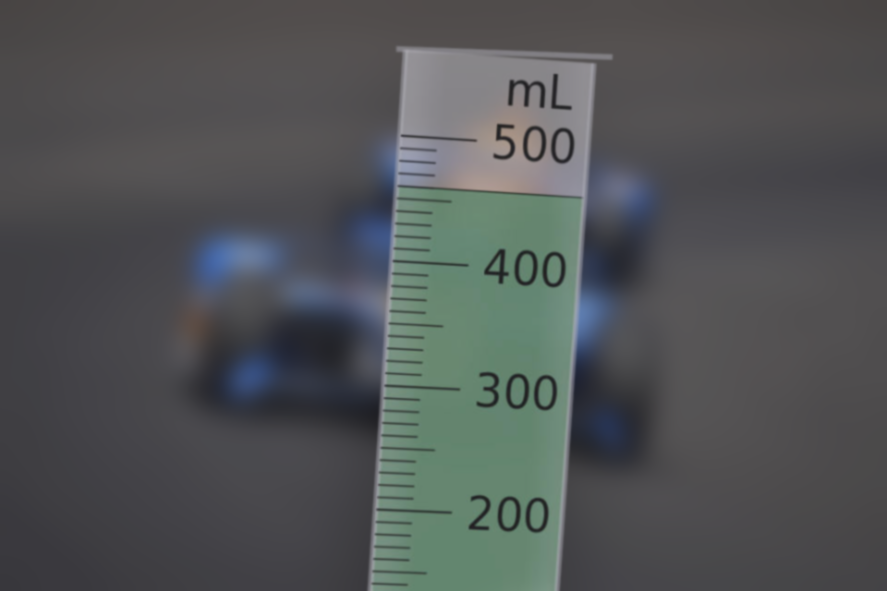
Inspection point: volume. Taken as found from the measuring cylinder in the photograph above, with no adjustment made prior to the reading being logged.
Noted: 460 mL
